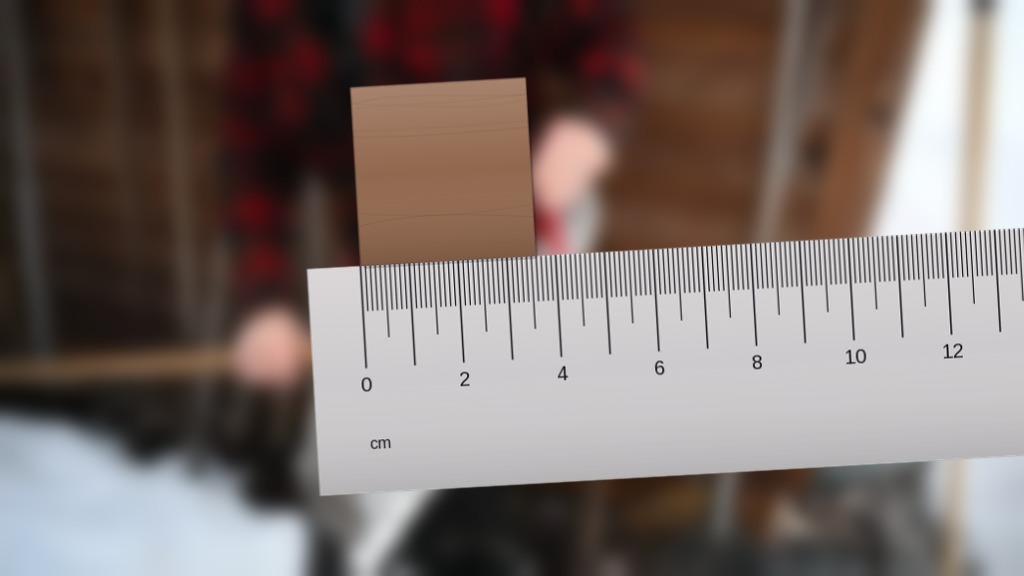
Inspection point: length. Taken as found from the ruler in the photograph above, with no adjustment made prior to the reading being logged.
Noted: 3.6 cm
